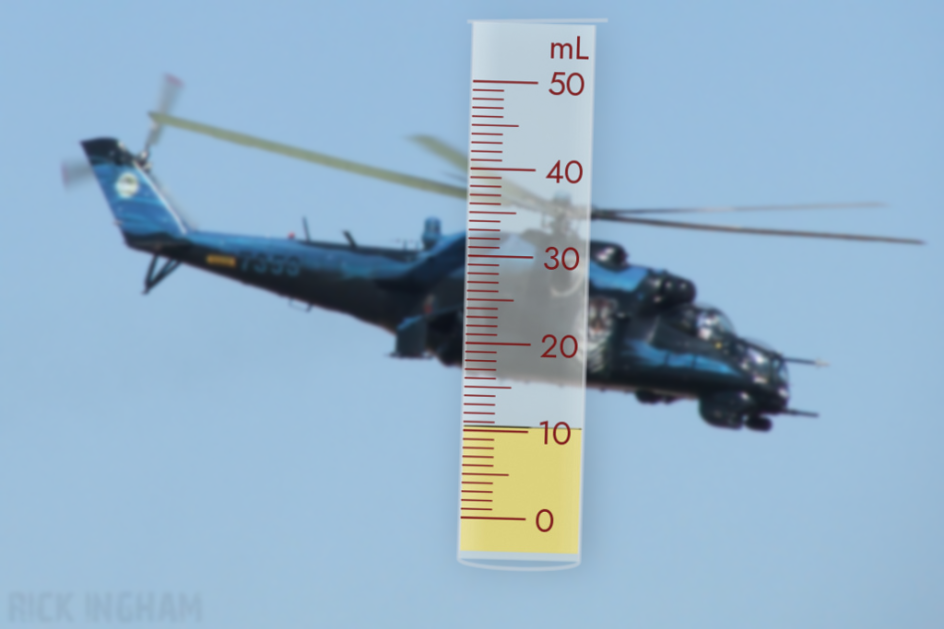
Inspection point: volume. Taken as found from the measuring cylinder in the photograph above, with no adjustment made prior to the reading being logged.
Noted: 10.5 mL
